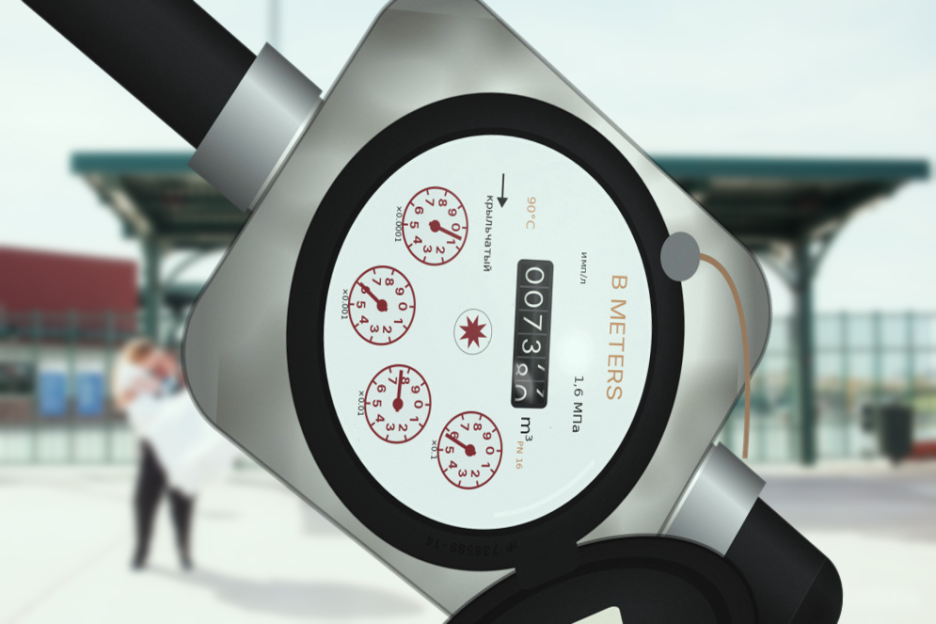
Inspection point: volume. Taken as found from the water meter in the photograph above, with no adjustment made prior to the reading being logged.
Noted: 7379.5760 m³
